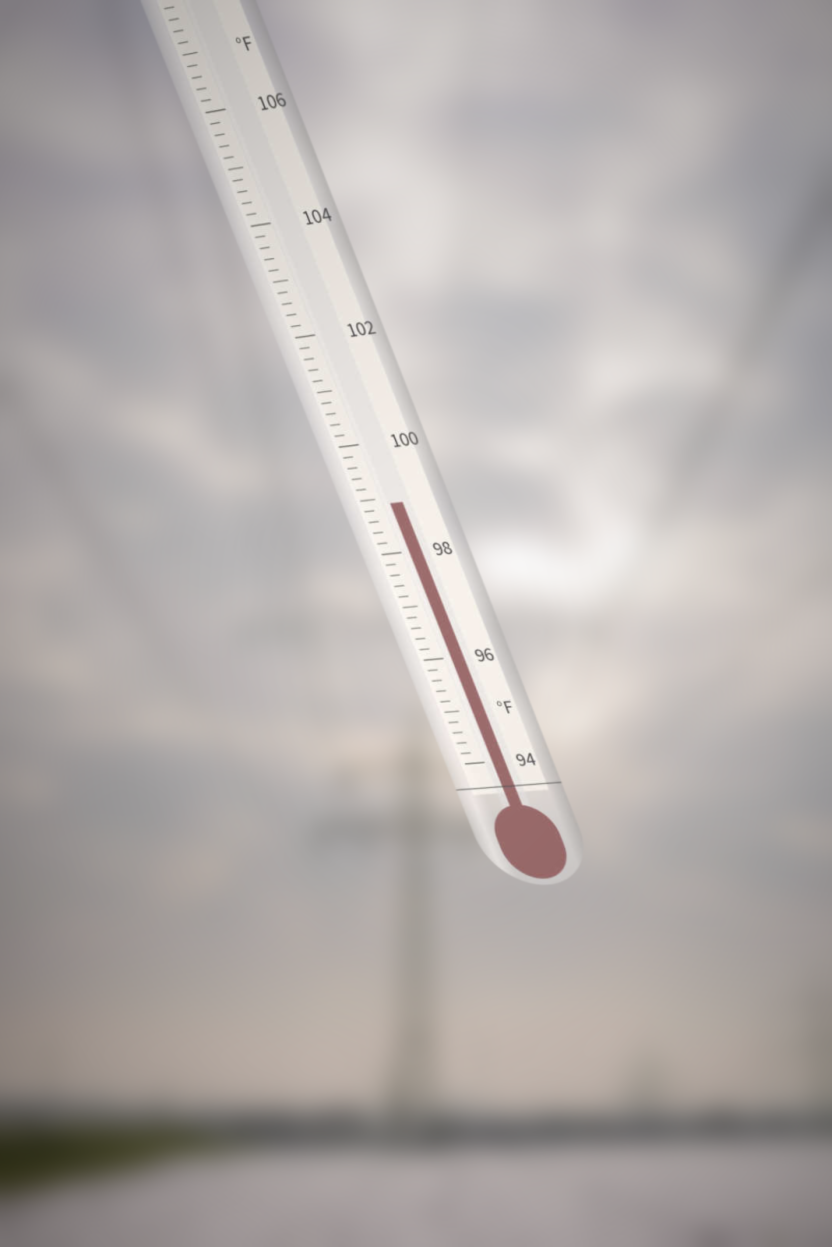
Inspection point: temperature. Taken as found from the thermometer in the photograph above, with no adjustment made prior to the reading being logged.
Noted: 98.9 °F
